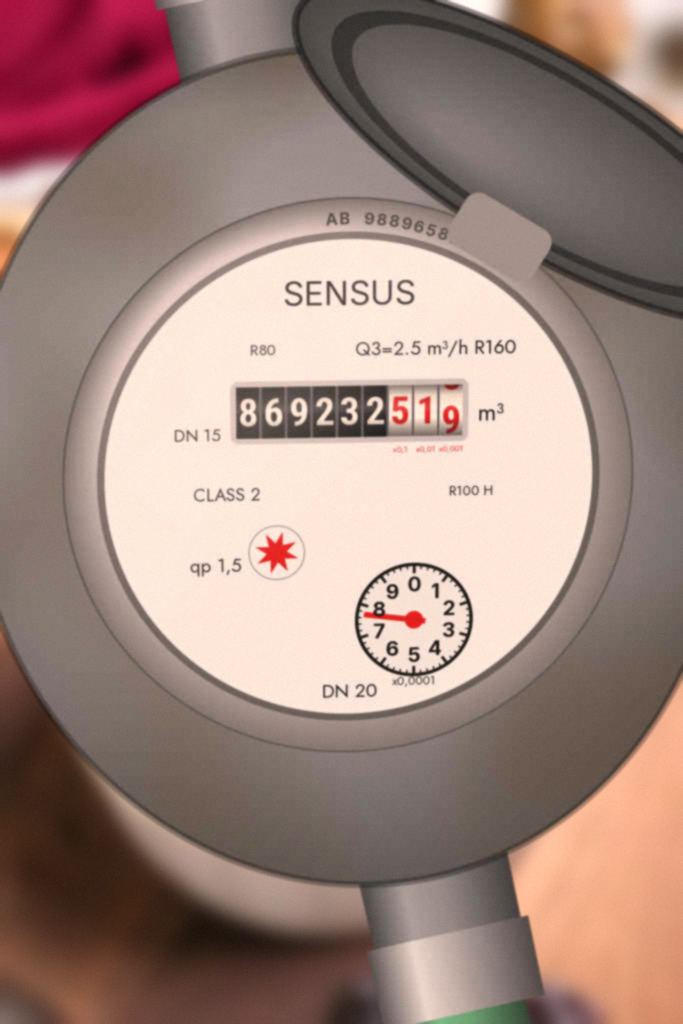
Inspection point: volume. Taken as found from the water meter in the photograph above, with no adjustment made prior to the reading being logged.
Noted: 869232.5187 m³
